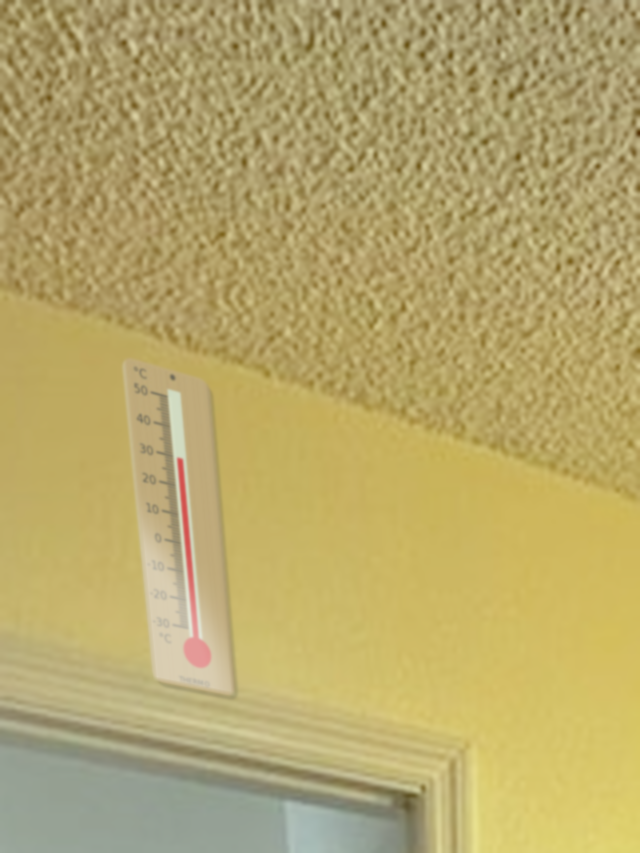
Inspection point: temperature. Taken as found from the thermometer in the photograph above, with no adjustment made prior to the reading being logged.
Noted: 30 °C
